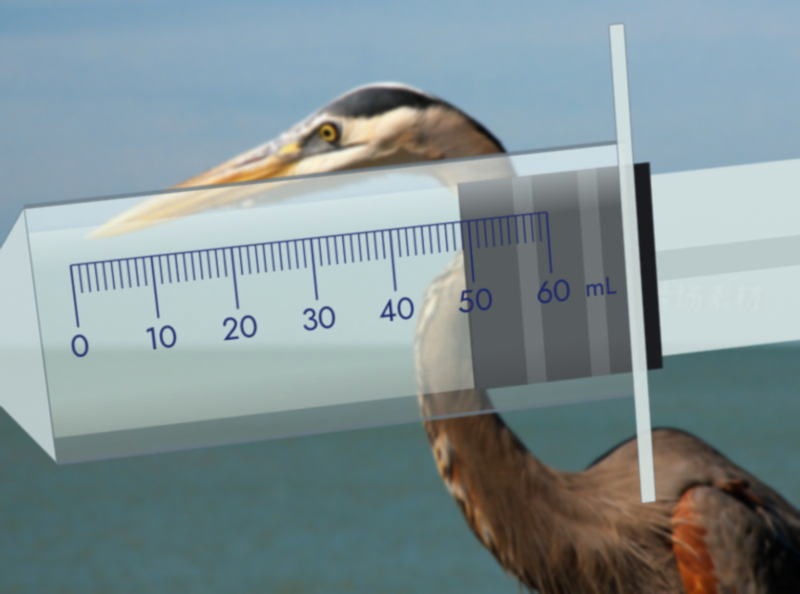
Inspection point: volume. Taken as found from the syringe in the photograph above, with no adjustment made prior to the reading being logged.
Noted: 49 mL
